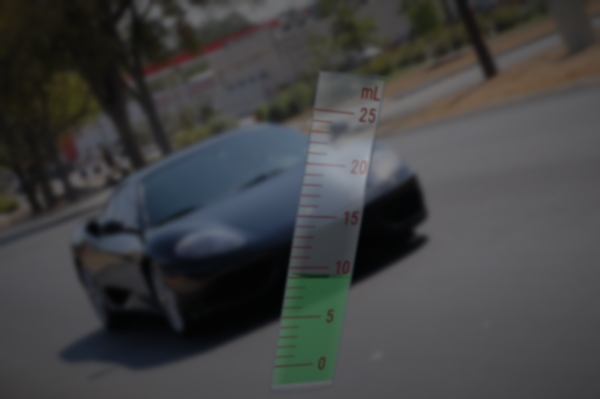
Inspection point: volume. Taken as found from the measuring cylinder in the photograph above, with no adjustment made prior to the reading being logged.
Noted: 9 mL
